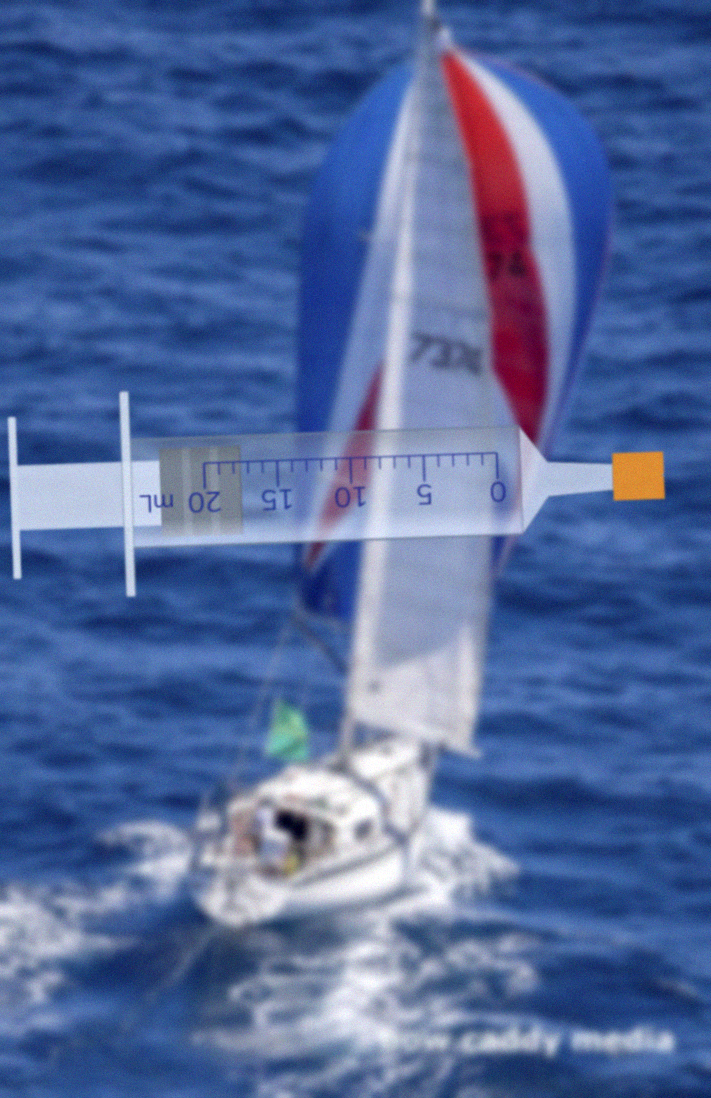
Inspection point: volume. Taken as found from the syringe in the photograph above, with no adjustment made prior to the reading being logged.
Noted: 17.5 mL
